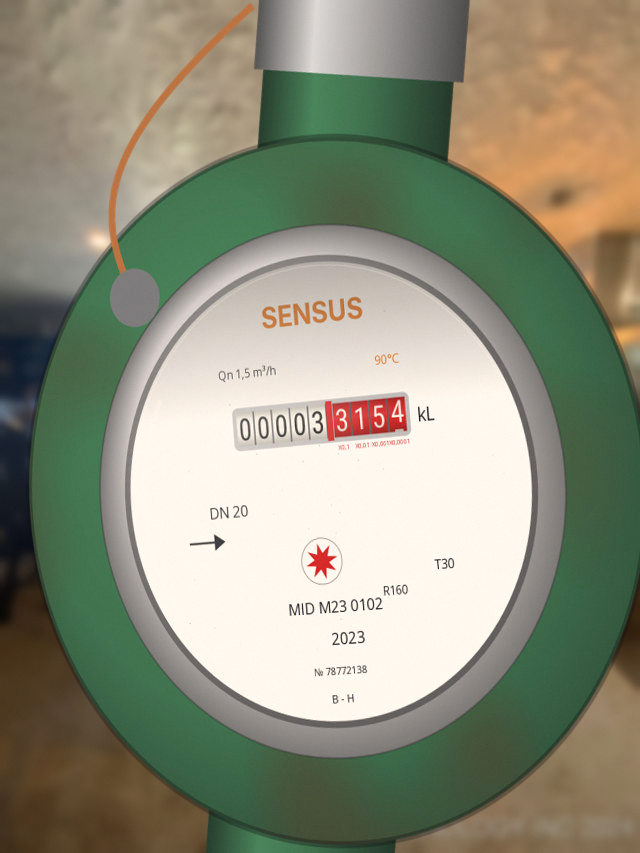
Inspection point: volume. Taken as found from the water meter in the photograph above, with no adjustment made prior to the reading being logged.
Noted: 3.3154 kL
